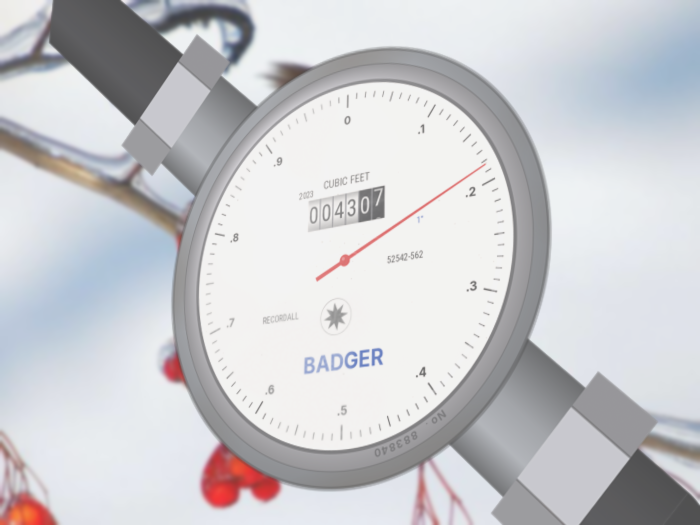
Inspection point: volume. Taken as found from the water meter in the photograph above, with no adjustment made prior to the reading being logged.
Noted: 4307.18 ft³
